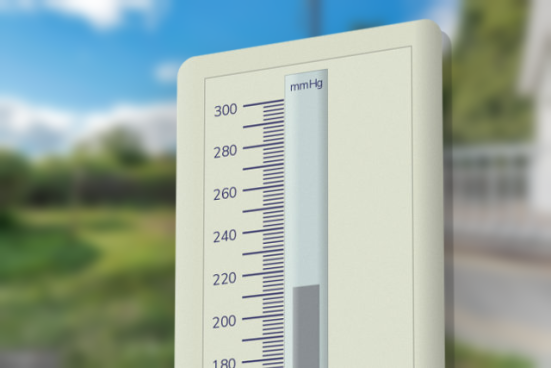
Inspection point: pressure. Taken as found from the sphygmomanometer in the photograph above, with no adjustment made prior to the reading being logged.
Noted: 212 mmHg
